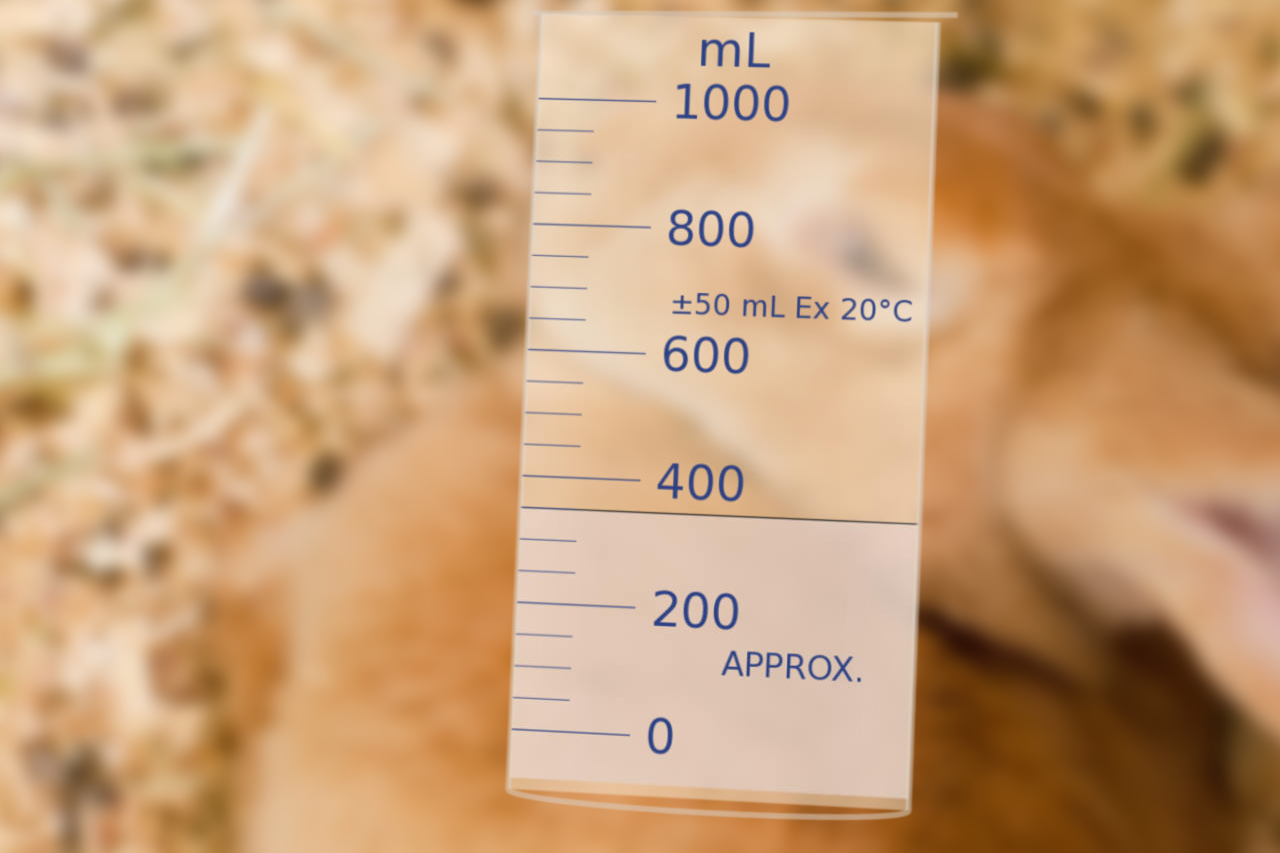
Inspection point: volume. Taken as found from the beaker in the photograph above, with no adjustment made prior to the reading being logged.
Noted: 350 mL
